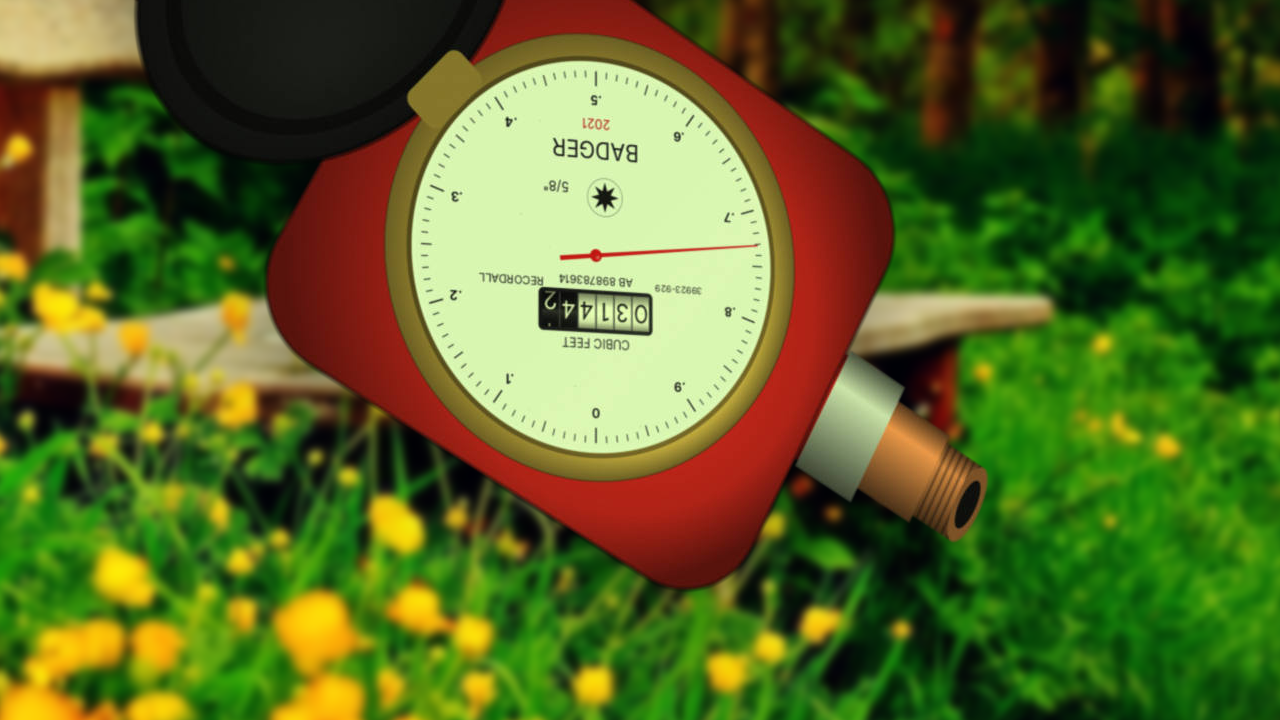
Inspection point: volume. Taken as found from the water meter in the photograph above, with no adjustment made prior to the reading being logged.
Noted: 31441.73 ft³
